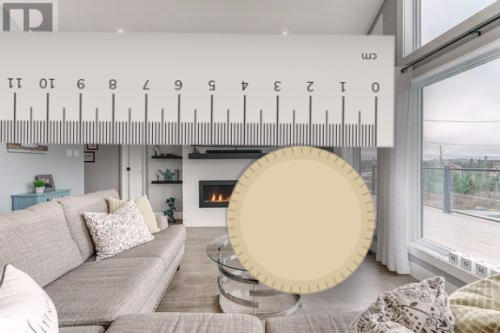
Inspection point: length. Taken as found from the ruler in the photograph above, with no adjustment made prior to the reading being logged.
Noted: 4.5 cm
